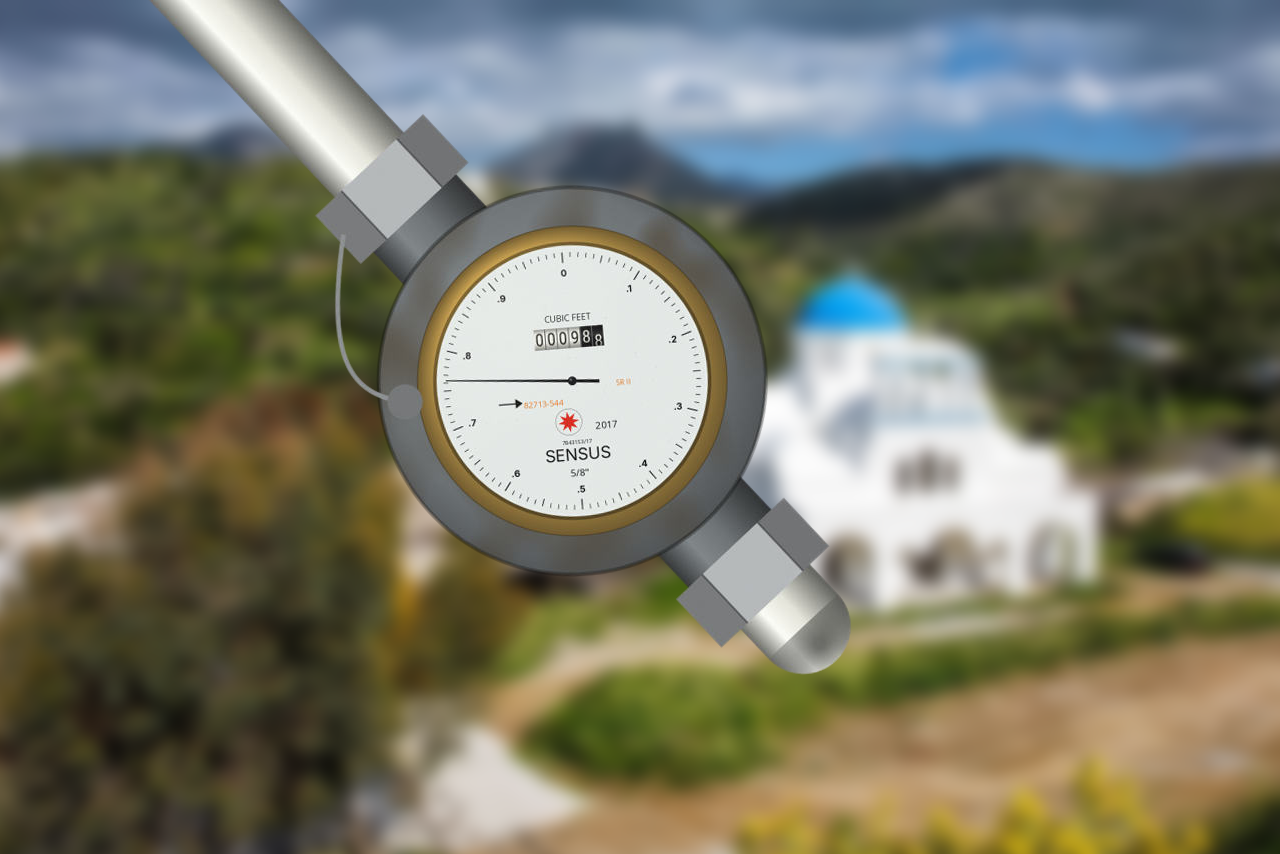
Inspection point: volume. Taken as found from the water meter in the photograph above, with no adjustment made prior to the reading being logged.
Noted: 987.76 ft³
